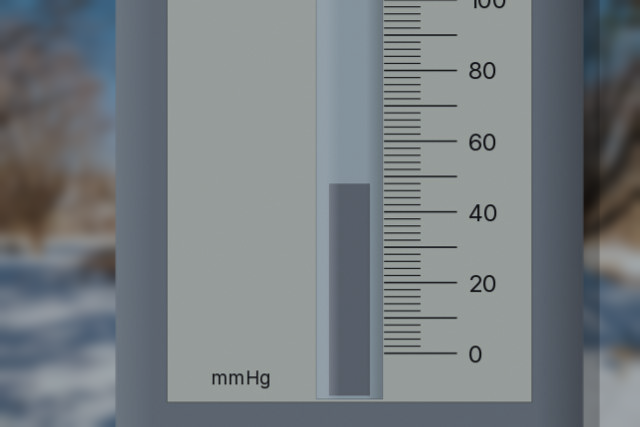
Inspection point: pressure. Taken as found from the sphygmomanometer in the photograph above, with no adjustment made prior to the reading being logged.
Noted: 48 mmHg
